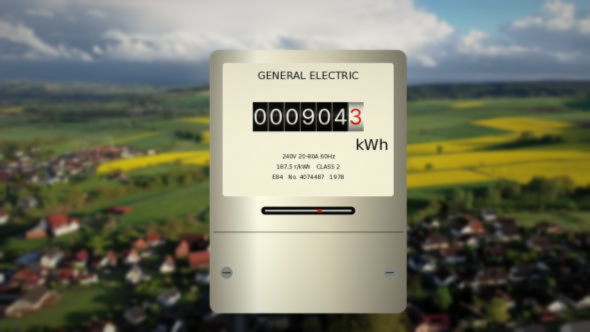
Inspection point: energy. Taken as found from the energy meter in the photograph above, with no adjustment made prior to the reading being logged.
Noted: 904.3 kWh
